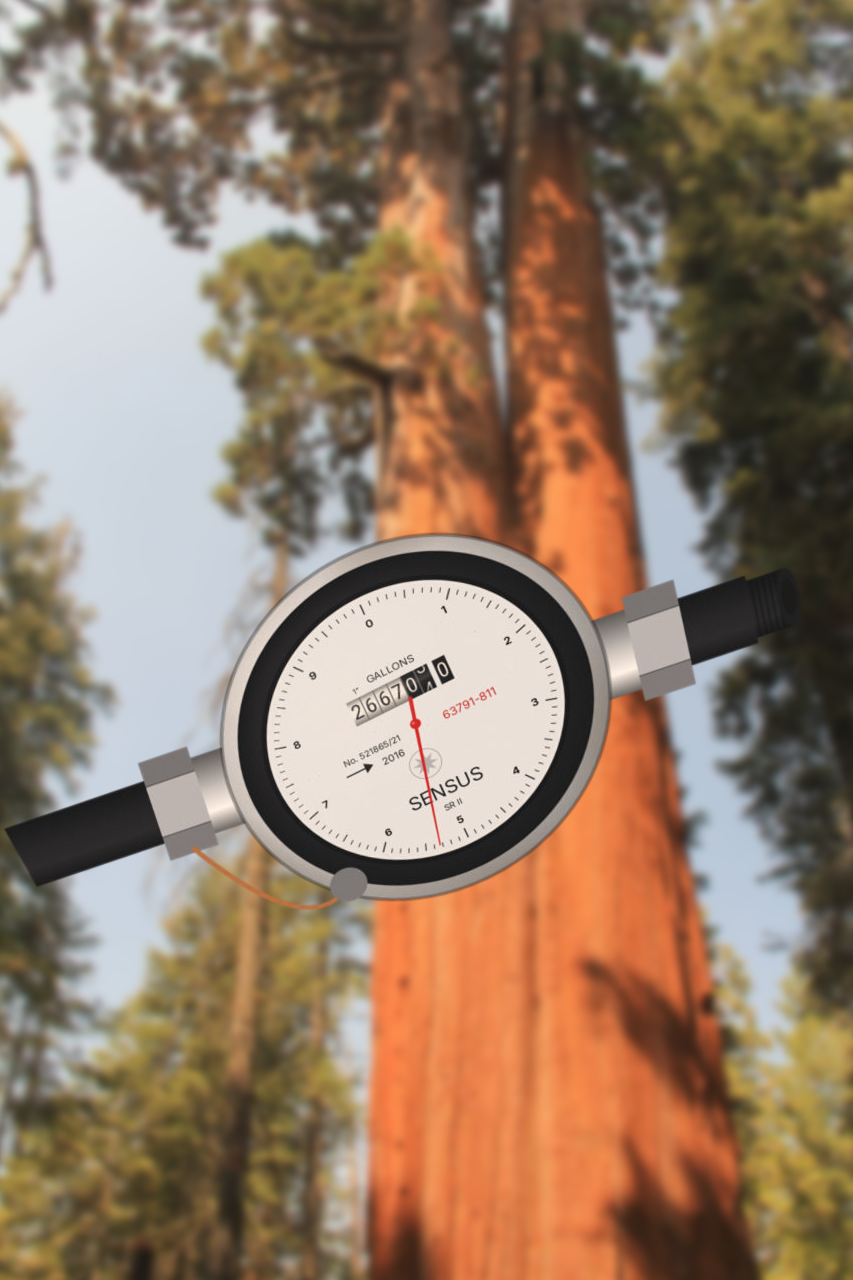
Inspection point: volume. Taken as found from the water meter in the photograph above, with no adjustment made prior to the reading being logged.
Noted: 2667035.3 gal
